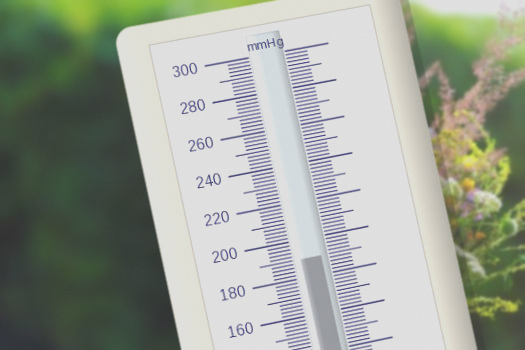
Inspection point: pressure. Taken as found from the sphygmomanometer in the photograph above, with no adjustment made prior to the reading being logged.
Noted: 190 mmHg
